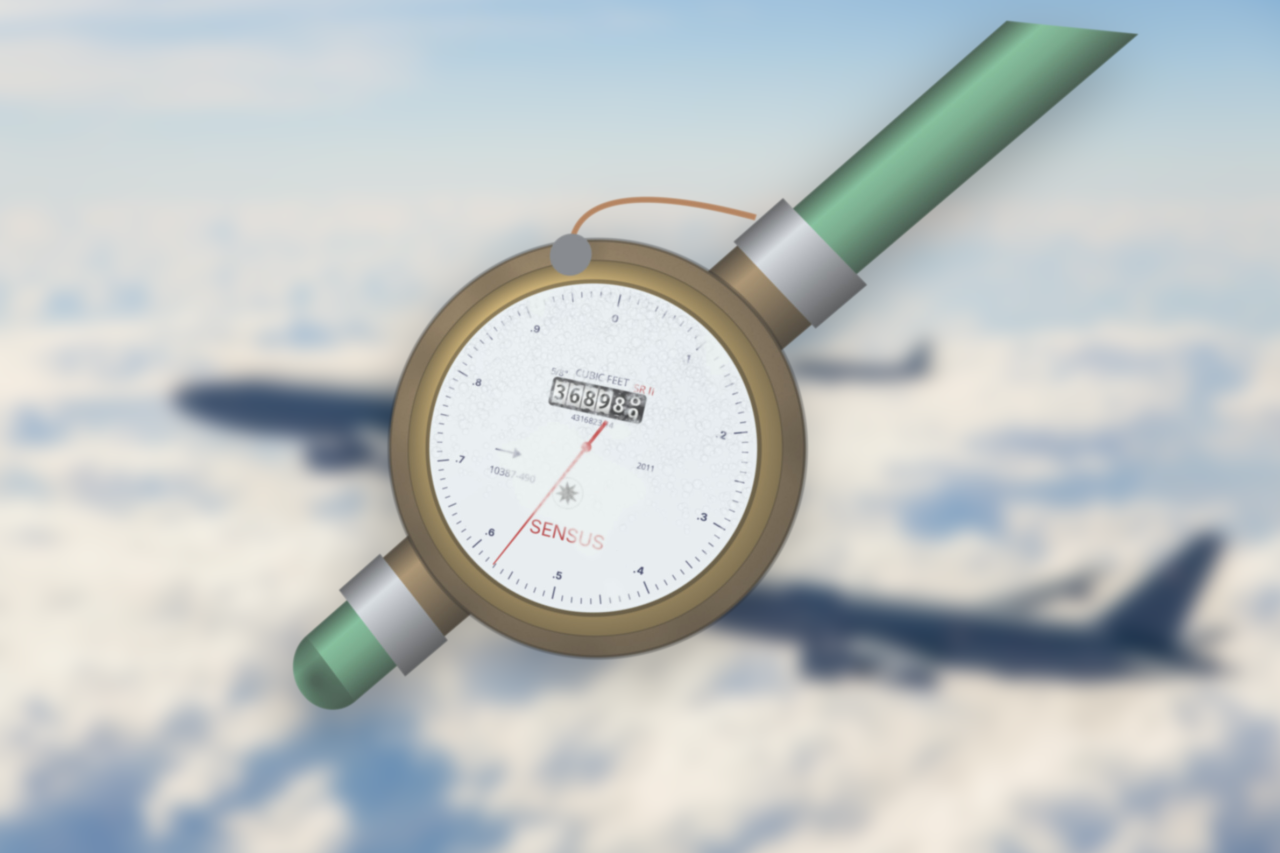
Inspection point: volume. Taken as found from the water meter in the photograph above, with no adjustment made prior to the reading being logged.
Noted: 368988.57 ft³
